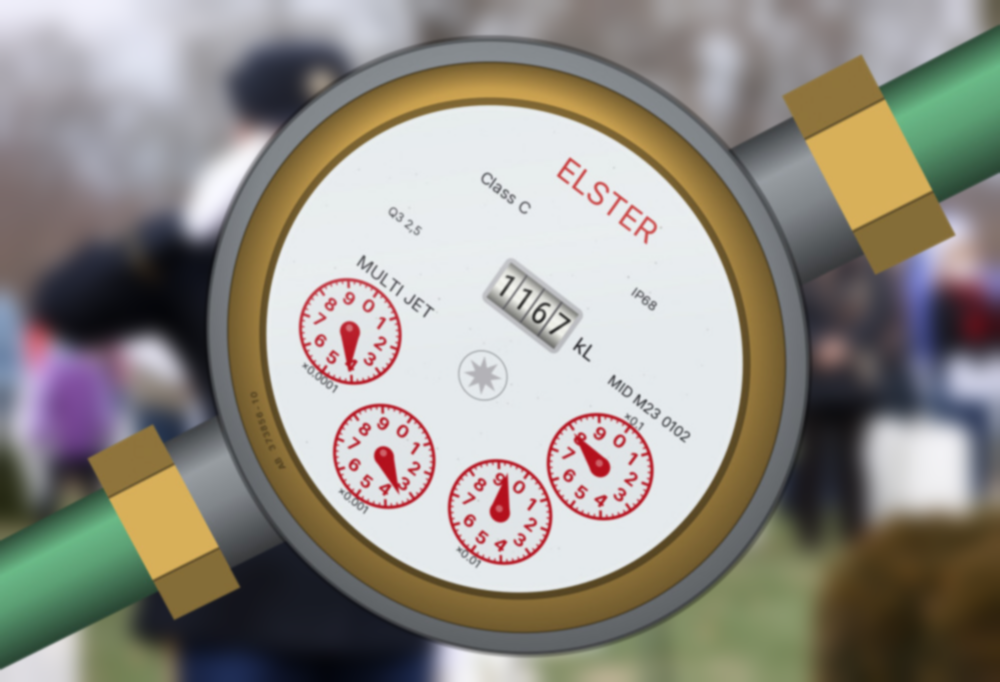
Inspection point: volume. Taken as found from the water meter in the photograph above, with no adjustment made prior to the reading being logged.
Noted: 1167.7934 kL
